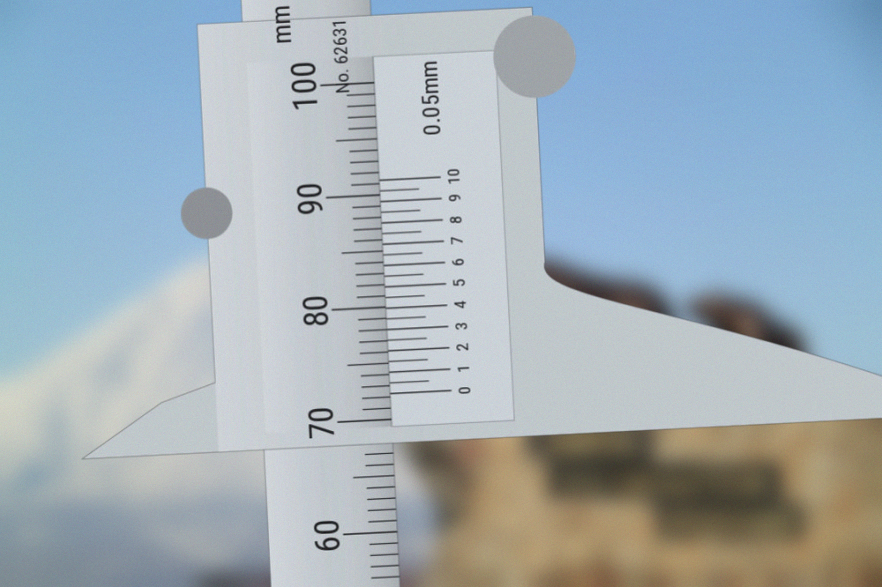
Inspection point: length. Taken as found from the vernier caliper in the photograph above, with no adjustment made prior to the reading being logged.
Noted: 72.3 mm
